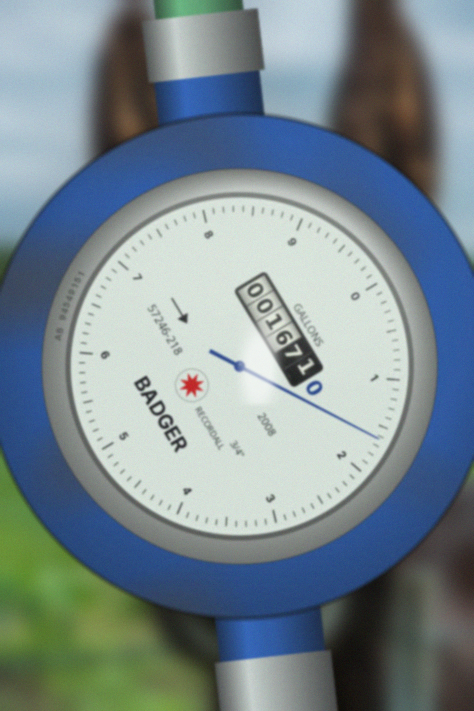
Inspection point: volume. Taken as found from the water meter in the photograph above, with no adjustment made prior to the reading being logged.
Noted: 16711.6 gal
